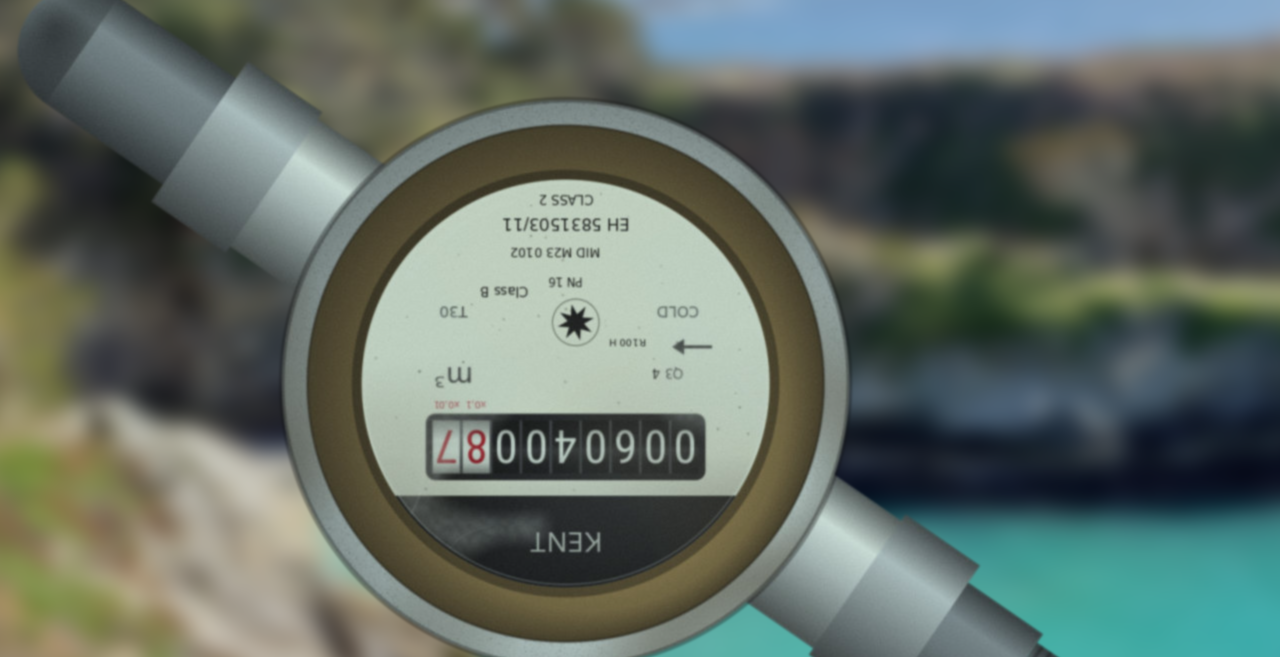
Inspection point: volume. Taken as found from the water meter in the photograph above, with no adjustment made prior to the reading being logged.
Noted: 60400.87 m³
